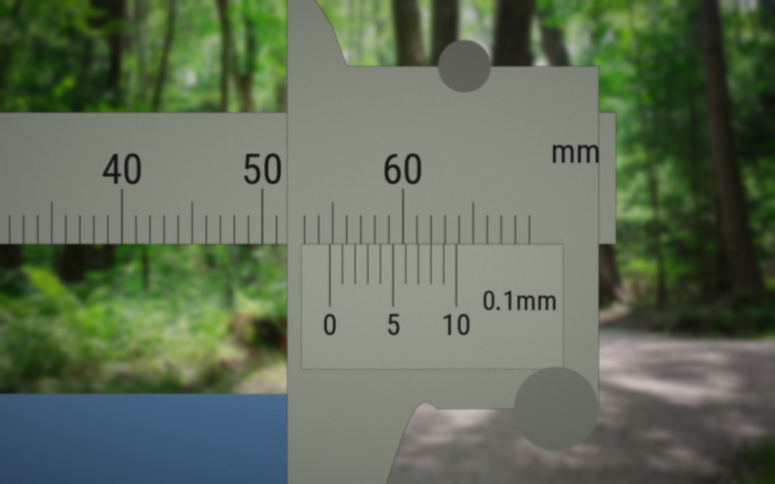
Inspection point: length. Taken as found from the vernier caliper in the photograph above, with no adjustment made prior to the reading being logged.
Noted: 54.8 mm
